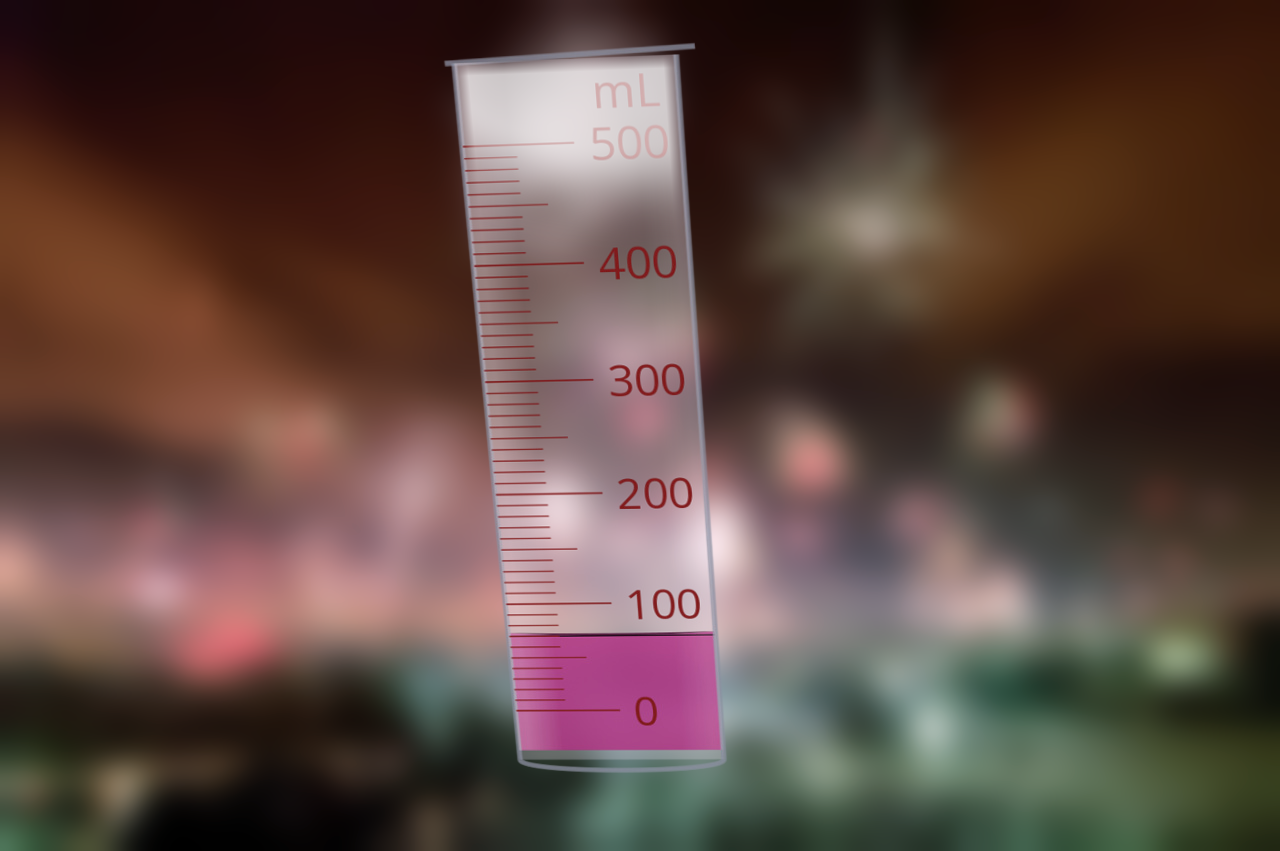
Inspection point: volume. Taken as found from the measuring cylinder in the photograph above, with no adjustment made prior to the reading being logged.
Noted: 70 mL
